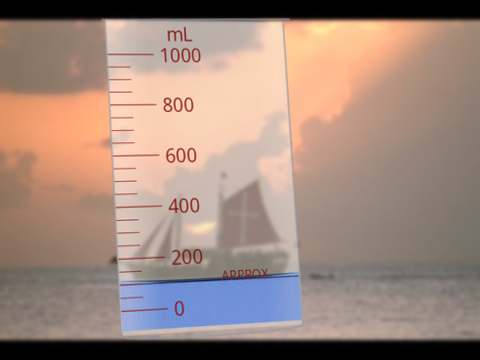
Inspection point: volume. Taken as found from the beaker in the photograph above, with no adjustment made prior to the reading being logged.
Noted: 100 mL
